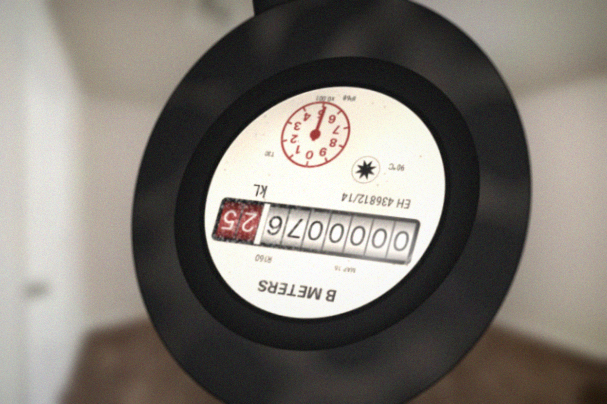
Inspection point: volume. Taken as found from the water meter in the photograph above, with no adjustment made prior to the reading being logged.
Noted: 76.255 kL
